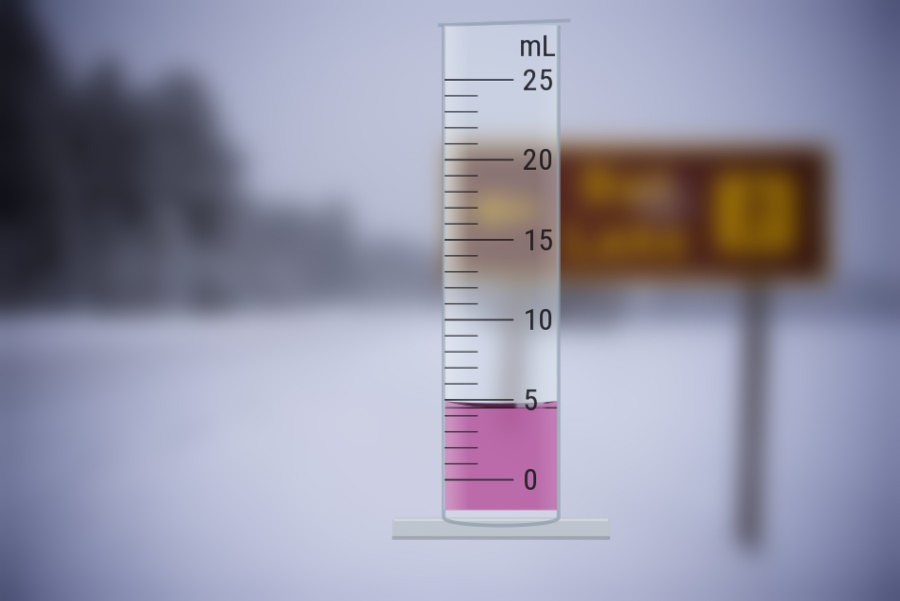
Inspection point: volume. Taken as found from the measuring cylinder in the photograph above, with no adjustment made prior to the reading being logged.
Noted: 4.5 mL
